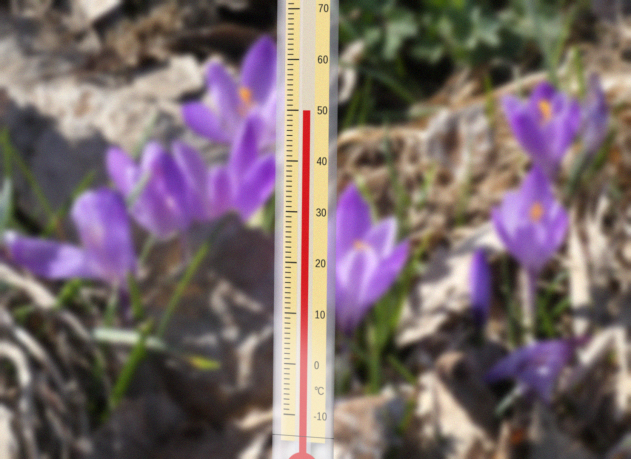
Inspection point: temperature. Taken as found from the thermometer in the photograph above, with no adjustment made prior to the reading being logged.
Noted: 50 °C
